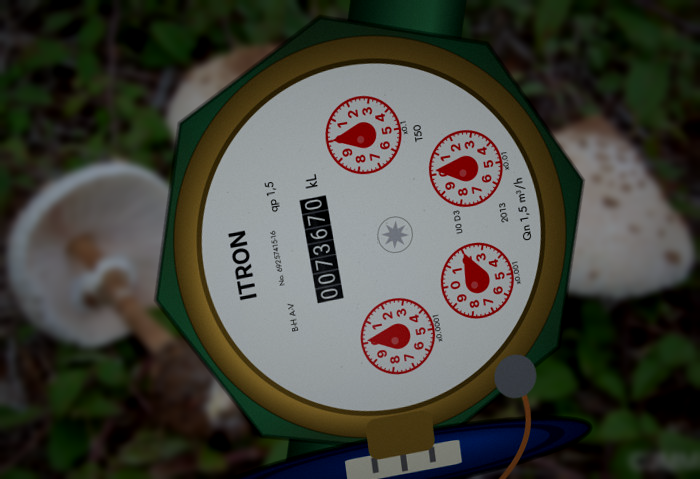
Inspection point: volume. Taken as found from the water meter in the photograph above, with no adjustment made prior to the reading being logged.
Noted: 73670.0020 kL
